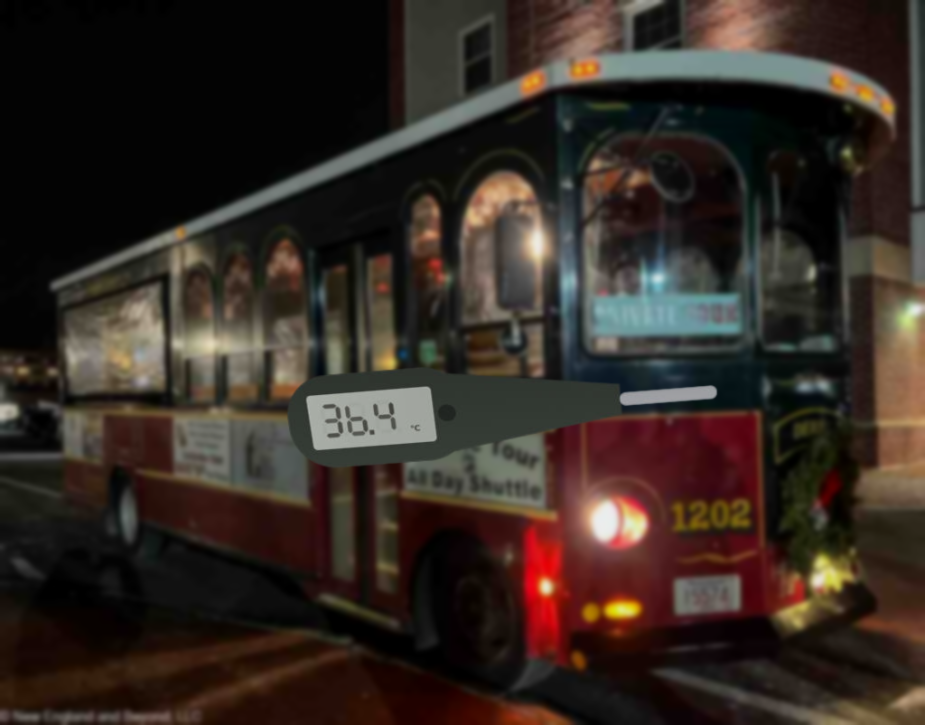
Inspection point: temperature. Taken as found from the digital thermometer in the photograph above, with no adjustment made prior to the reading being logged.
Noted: 36.4 °C
